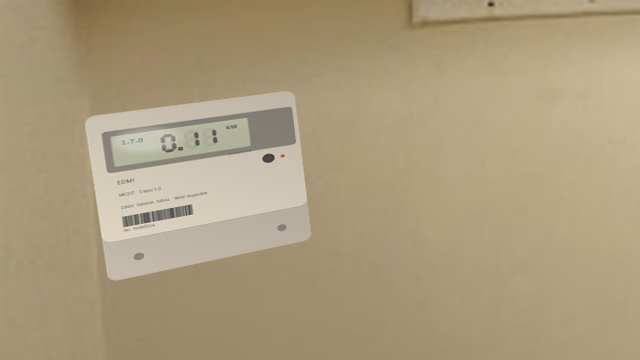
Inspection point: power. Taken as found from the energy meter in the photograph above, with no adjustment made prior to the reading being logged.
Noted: 0.11 kW
